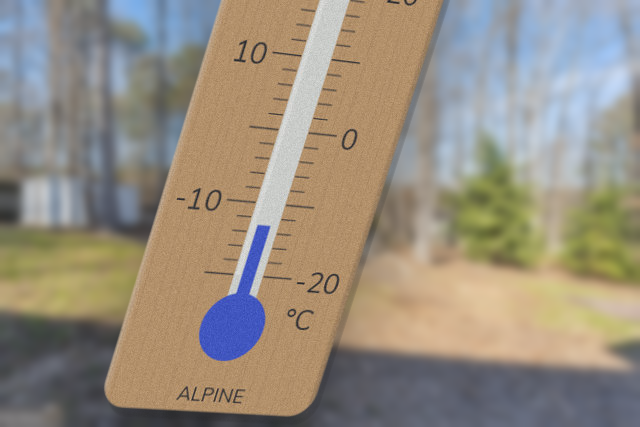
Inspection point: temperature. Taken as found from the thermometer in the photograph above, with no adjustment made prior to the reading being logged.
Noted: -13 °C
